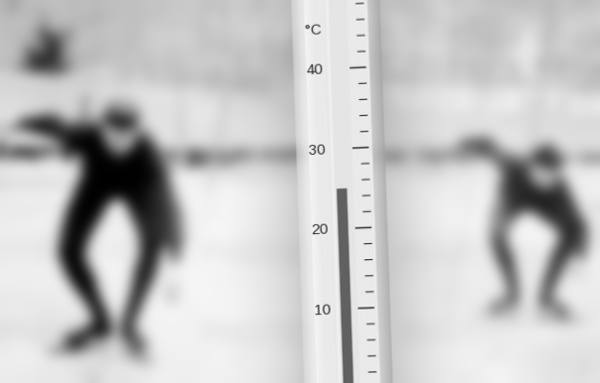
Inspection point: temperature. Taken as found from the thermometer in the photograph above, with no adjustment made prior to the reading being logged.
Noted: 25 °C
